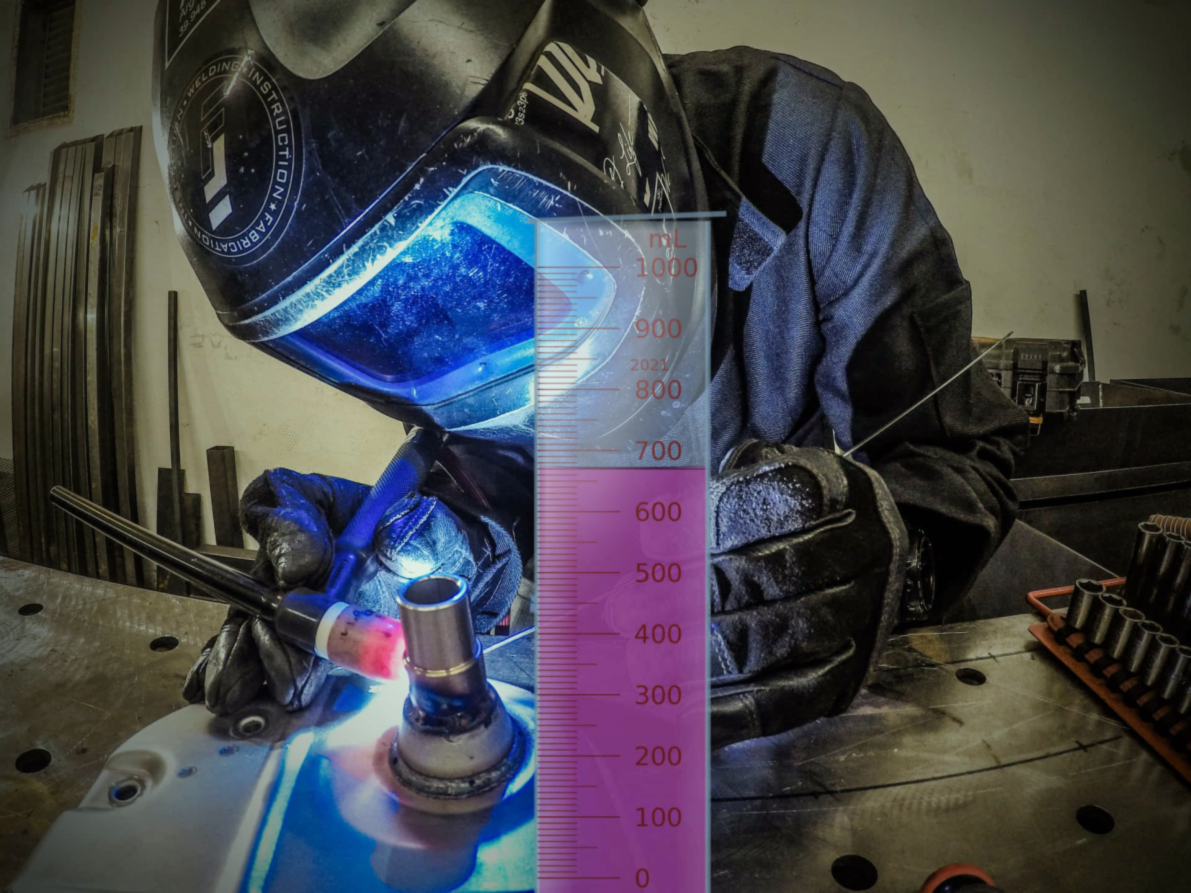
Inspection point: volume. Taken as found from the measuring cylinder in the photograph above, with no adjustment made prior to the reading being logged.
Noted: 670 mL
